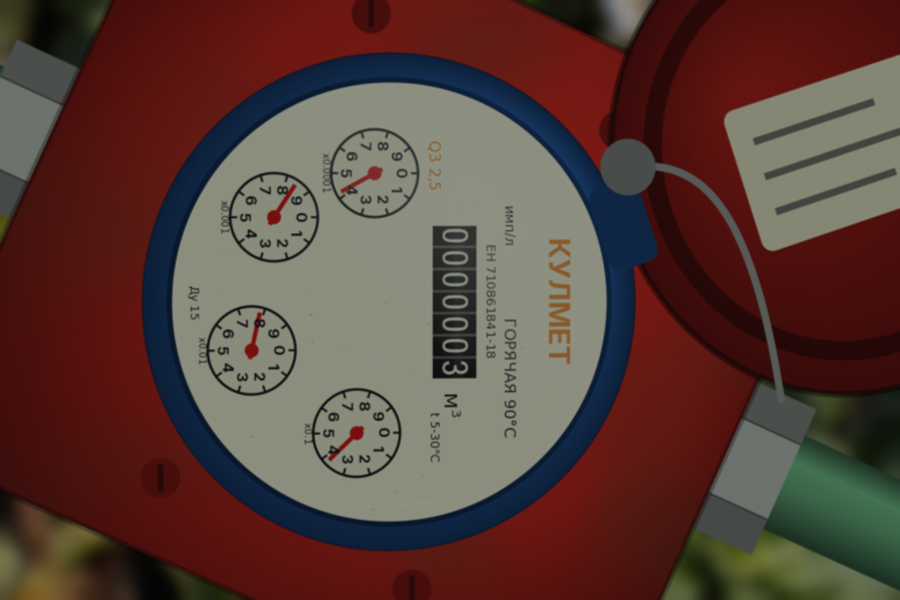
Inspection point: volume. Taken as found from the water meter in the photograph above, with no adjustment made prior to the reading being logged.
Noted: 3.3784 m³
